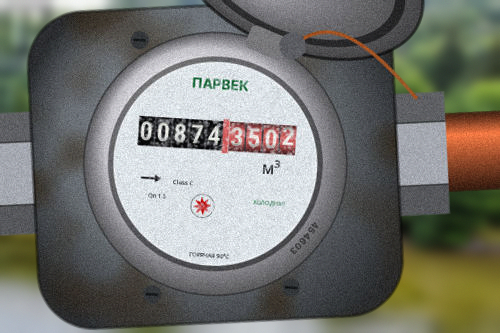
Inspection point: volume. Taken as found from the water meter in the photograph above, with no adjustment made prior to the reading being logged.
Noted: 874.3502 m³
